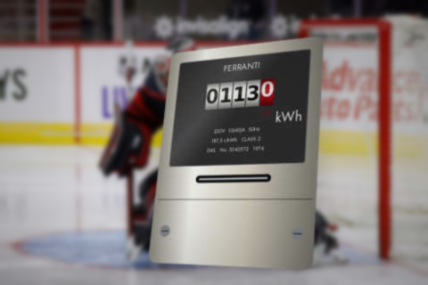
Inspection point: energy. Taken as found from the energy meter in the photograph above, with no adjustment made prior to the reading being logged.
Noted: 113.0 kWh
